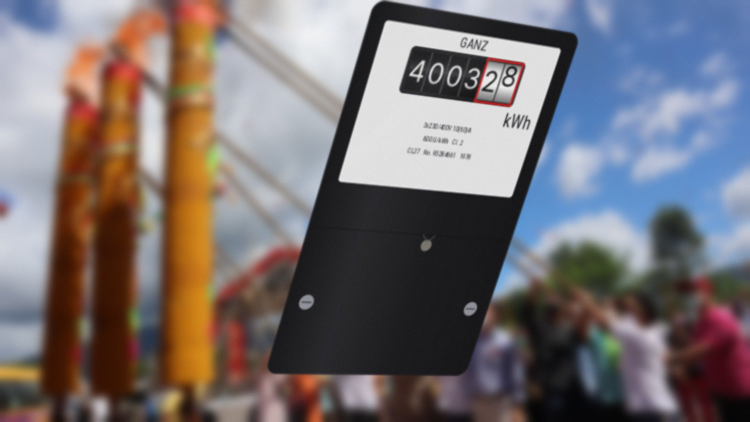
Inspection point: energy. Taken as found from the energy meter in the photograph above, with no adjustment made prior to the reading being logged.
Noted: 4003.28 kWh
